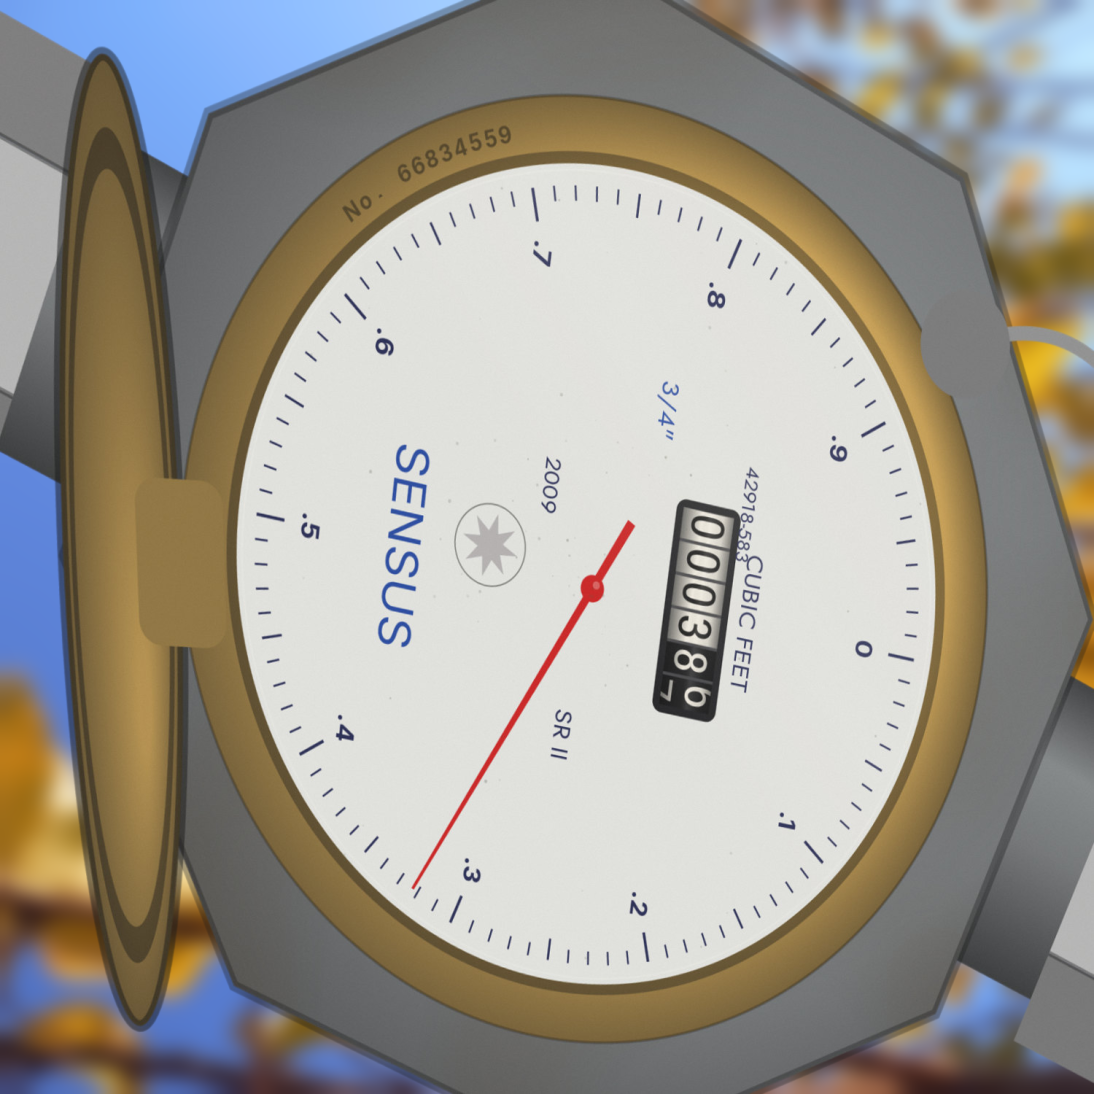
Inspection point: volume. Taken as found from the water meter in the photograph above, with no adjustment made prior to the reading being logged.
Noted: 386.32 ft³
